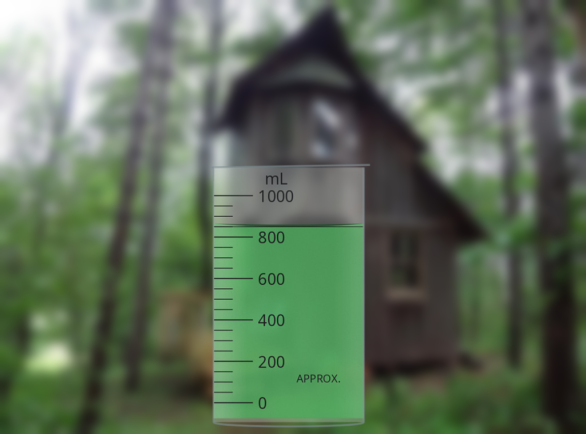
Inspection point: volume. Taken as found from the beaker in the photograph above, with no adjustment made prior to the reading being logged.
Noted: 850 mL
